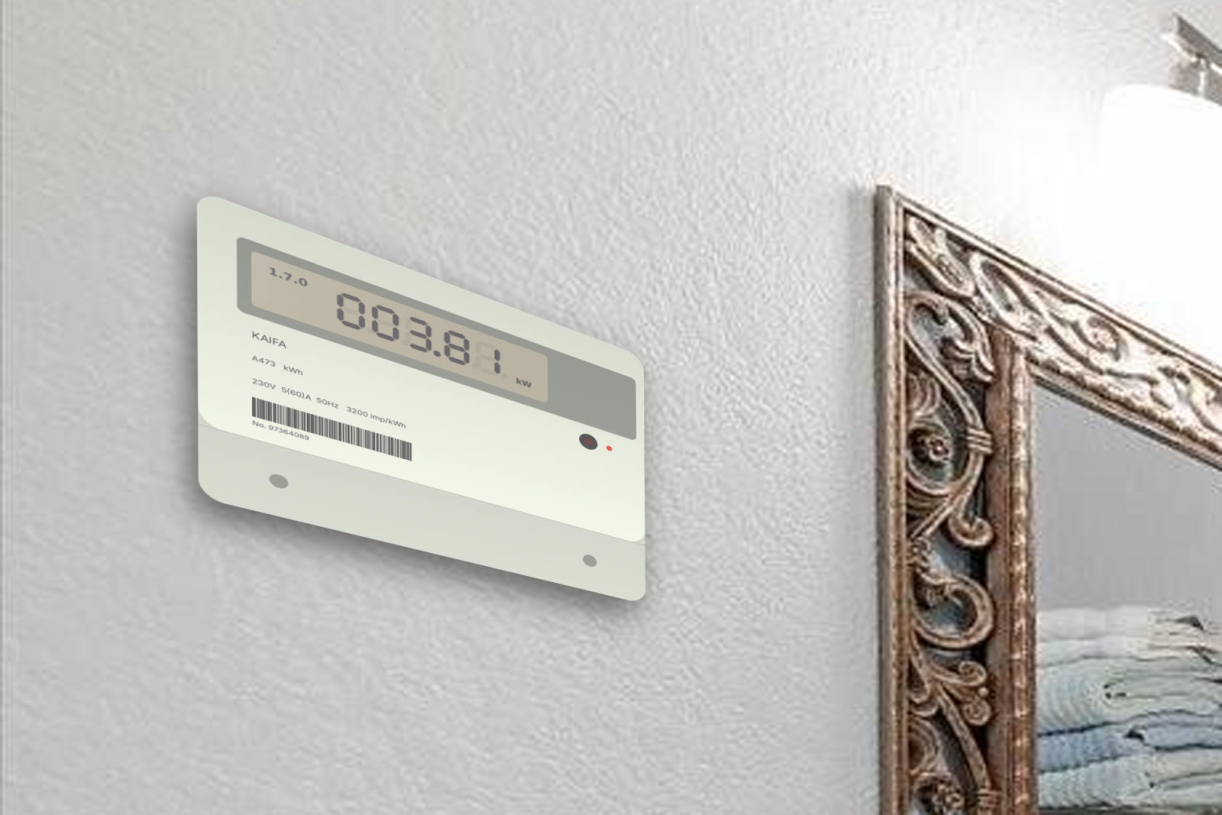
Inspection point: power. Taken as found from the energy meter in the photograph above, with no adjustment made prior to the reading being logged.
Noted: 3.81 kW
